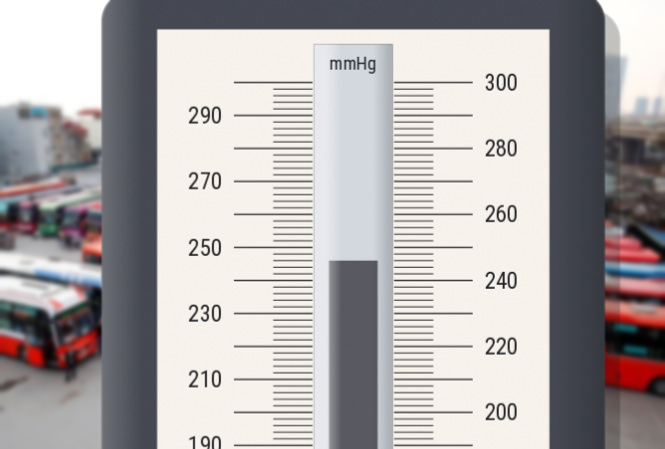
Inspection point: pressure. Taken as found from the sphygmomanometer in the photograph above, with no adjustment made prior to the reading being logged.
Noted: 246 mmHg
